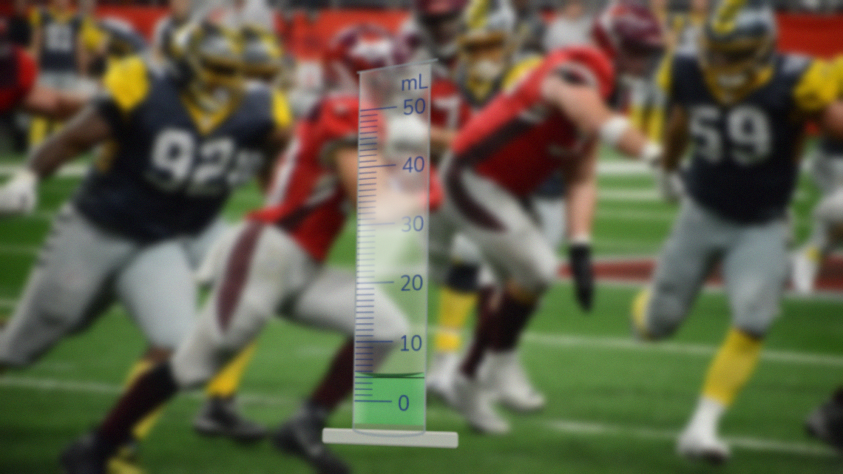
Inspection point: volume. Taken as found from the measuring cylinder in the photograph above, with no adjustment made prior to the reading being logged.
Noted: 4 mL
